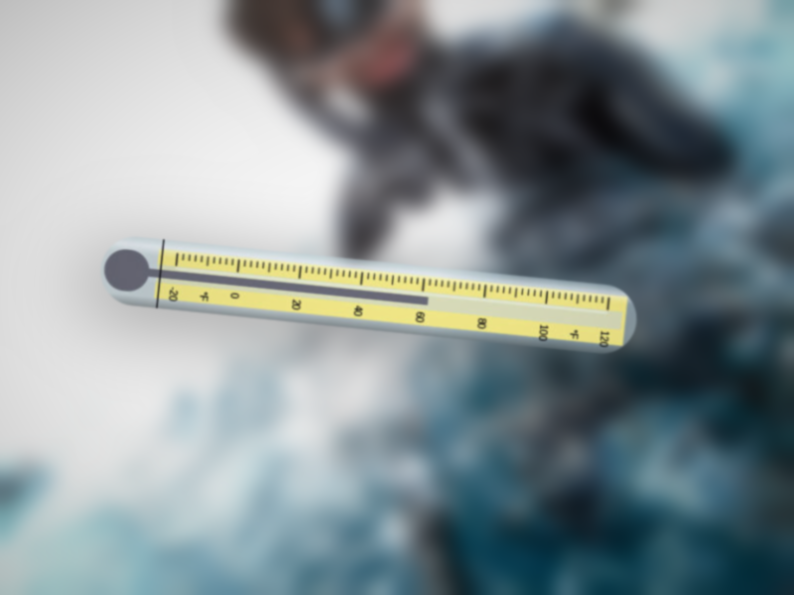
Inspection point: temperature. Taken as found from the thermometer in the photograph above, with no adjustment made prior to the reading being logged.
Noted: 62 °F
